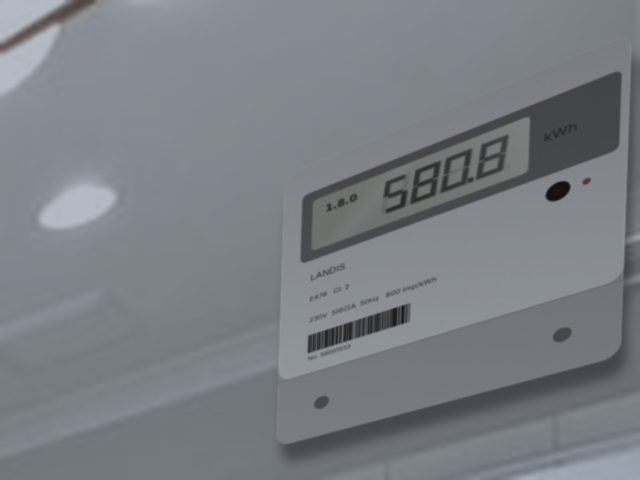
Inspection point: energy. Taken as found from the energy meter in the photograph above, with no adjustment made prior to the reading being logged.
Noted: 580.8 kWh
